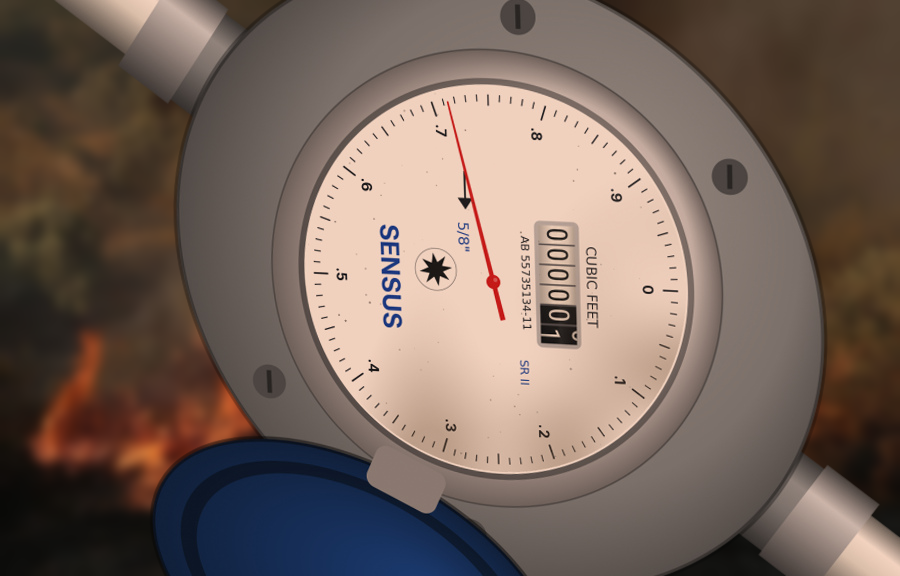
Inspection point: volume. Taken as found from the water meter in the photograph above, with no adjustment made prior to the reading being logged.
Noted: 0.71 ft³
